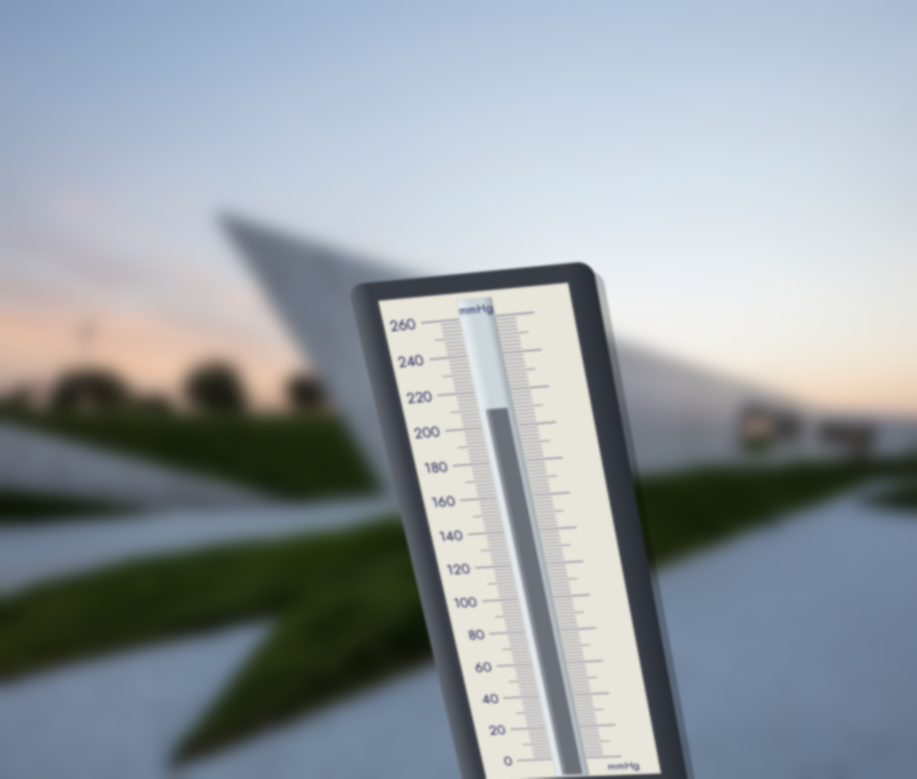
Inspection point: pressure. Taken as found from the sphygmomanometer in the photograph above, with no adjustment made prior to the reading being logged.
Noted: 210 mmHg
